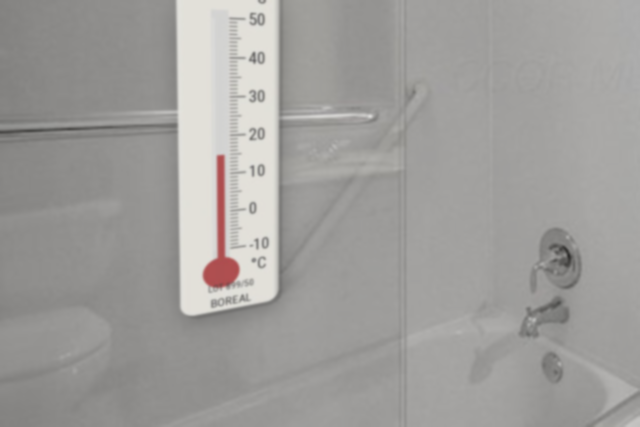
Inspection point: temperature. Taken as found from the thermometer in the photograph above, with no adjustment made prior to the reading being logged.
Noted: 15 °C
